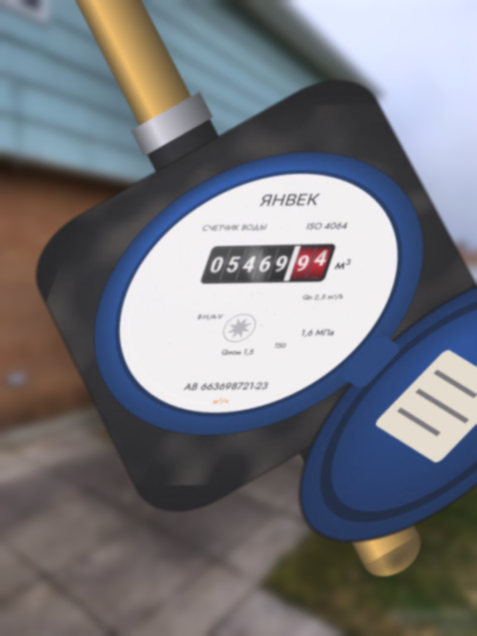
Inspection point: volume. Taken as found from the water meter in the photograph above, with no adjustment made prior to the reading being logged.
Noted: 5469.94 m³
